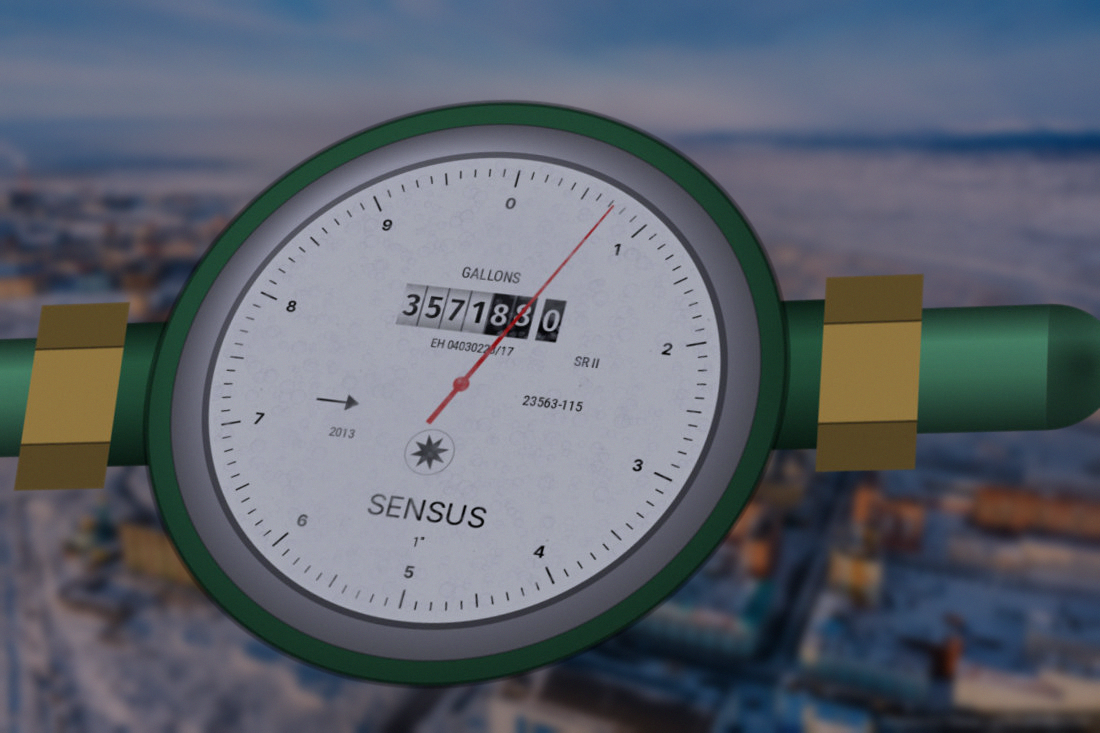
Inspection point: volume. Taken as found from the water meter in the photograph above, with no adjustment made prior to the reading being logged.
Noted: 3571880.7 gal
